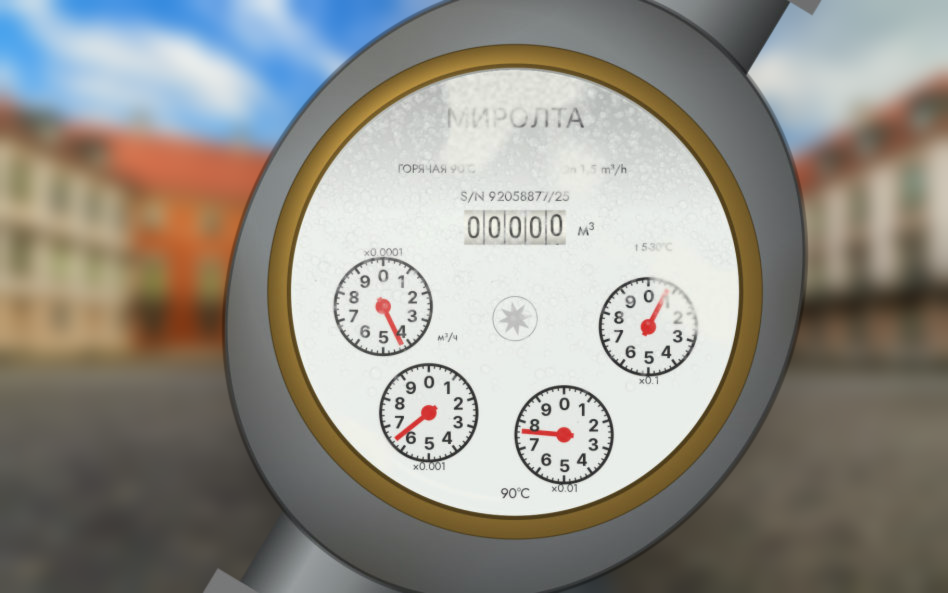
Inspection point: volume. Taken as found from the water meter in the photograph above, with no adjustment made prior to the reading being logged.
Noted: 0.0764 m³
